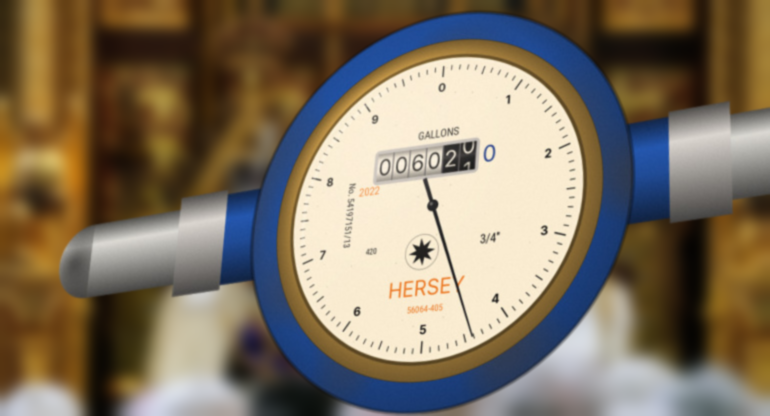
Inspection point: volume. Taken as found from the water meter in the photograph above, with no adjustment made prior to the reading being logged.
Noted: 60204.4 gal
